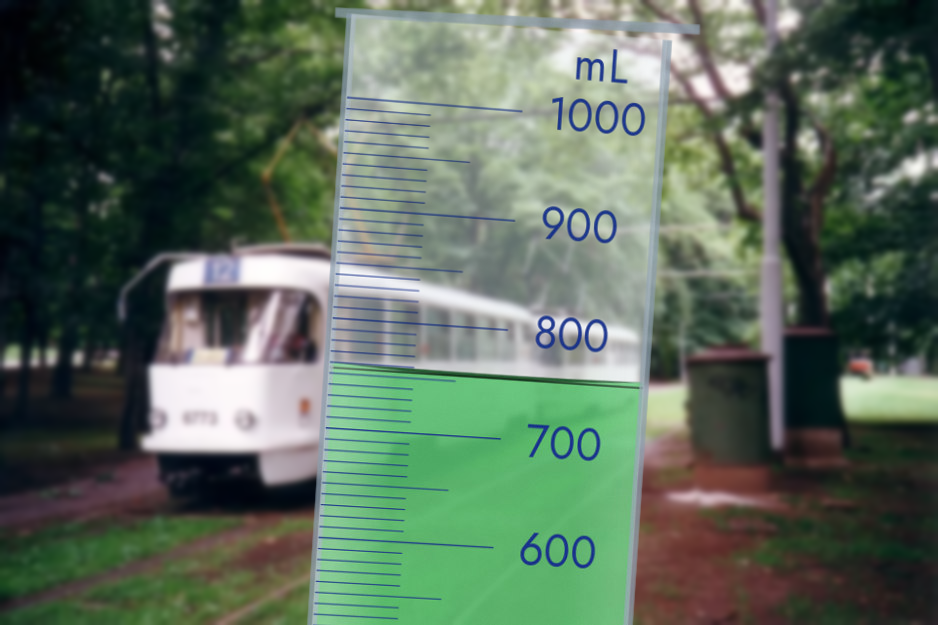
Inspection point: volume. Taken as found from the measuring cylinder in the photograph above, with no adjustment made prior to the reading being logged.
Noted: 755 mL
